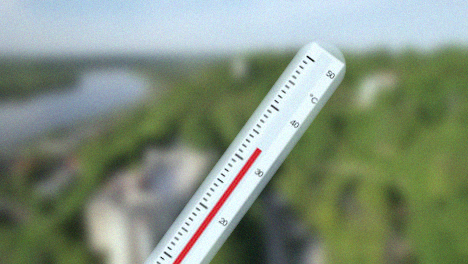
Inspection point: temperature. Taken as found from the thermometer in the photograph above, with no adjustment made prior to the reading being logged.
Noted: 33 °C
